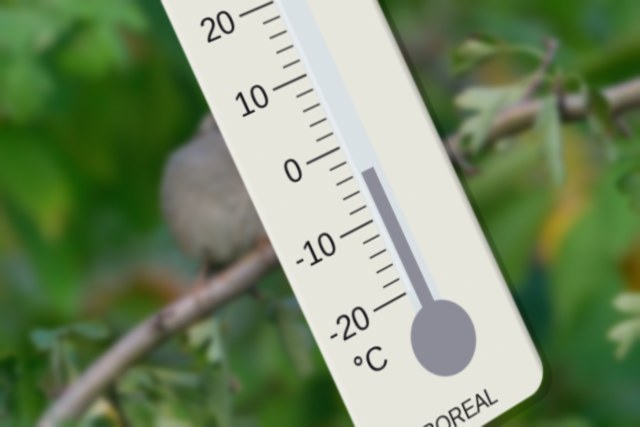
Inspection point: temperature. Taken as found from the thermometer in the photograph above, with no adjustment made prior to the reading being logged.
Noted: -4 °C
